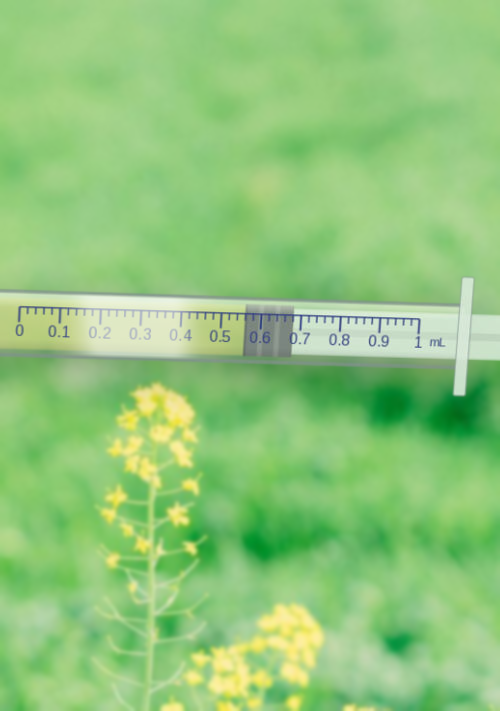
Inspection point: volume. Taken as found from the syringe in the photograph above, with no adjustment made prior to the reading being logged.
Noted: 0.56 mL
